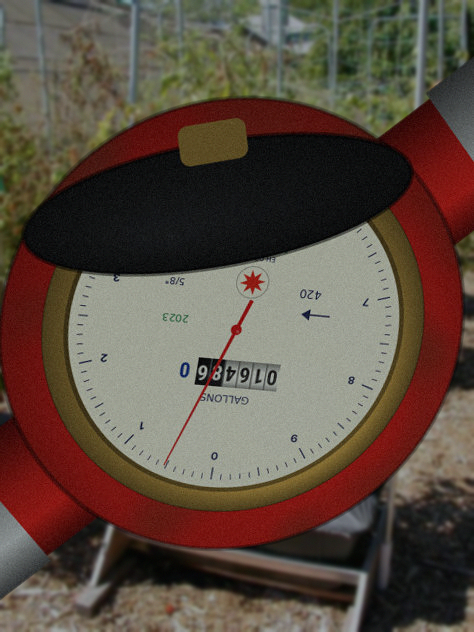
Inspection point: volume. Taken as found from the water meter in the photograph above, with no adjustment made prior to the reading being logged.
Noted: 164860.5 gal
